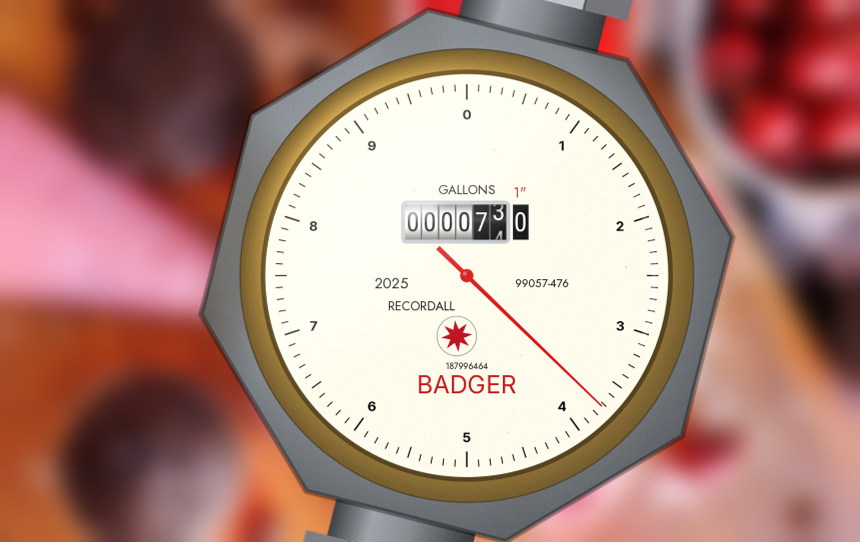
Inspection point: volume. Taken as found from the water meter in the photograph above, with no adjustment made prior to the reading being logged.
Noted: 733.7 gal
